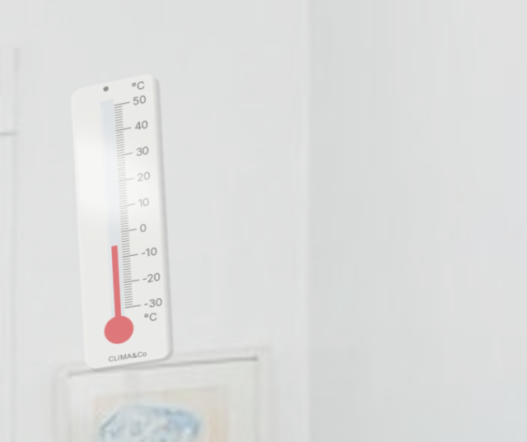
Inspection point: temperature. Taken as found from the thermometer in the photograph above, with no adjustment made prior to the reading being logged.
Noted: -5 °C
